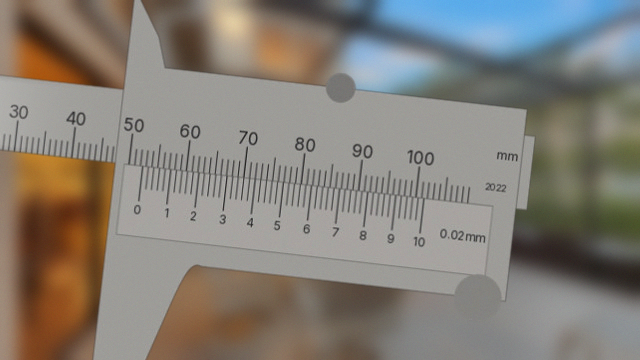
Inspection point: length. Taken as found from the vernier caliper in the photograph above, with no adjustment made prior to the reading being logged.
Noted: 52.4 mm
